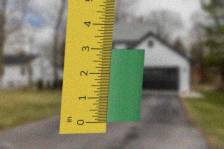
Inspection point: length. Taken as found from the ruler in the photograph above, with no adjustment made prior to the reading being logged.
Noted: 3 in
